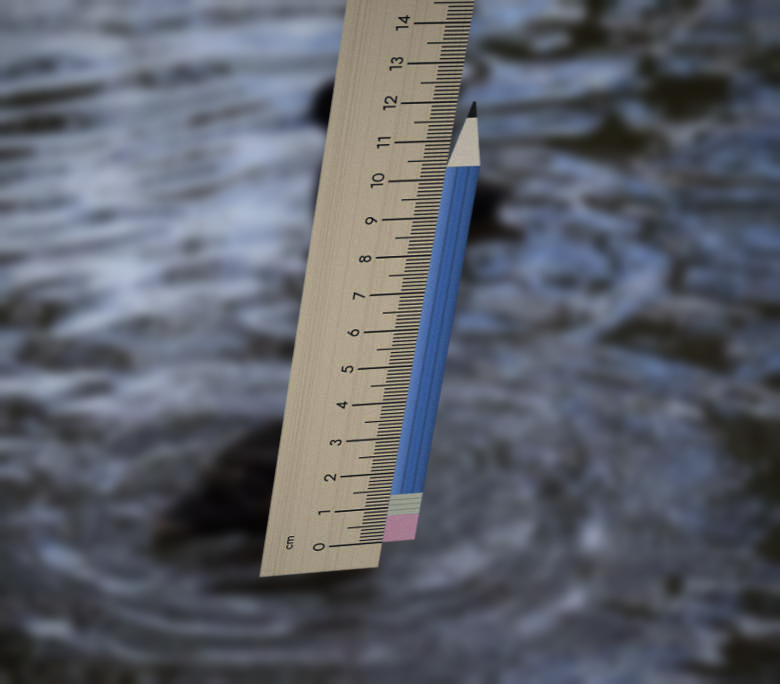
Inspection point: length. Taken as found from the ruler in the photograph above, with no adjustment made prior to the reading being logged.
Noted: 12 cm
